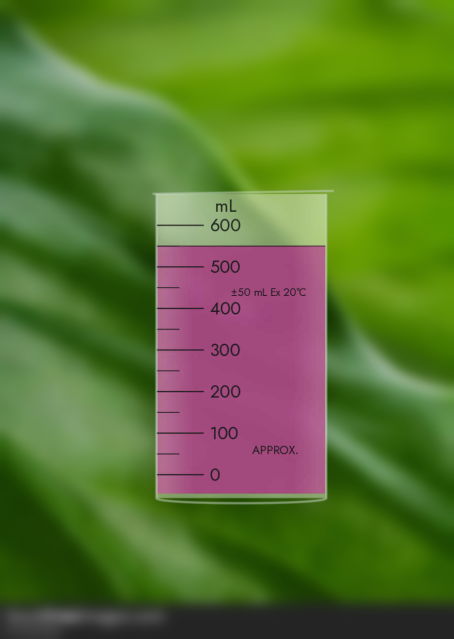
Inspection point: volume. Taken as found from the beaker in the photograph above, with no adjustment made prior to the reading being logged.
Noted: 550 mL
